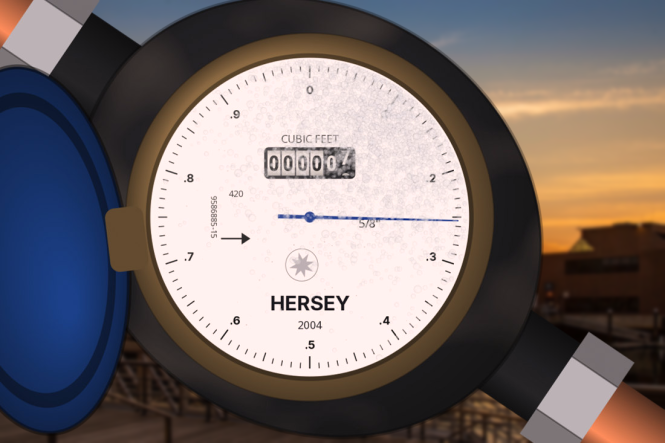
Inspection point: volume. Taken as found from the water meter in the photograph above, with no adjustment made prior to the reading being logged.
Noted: 7.25 ft³
